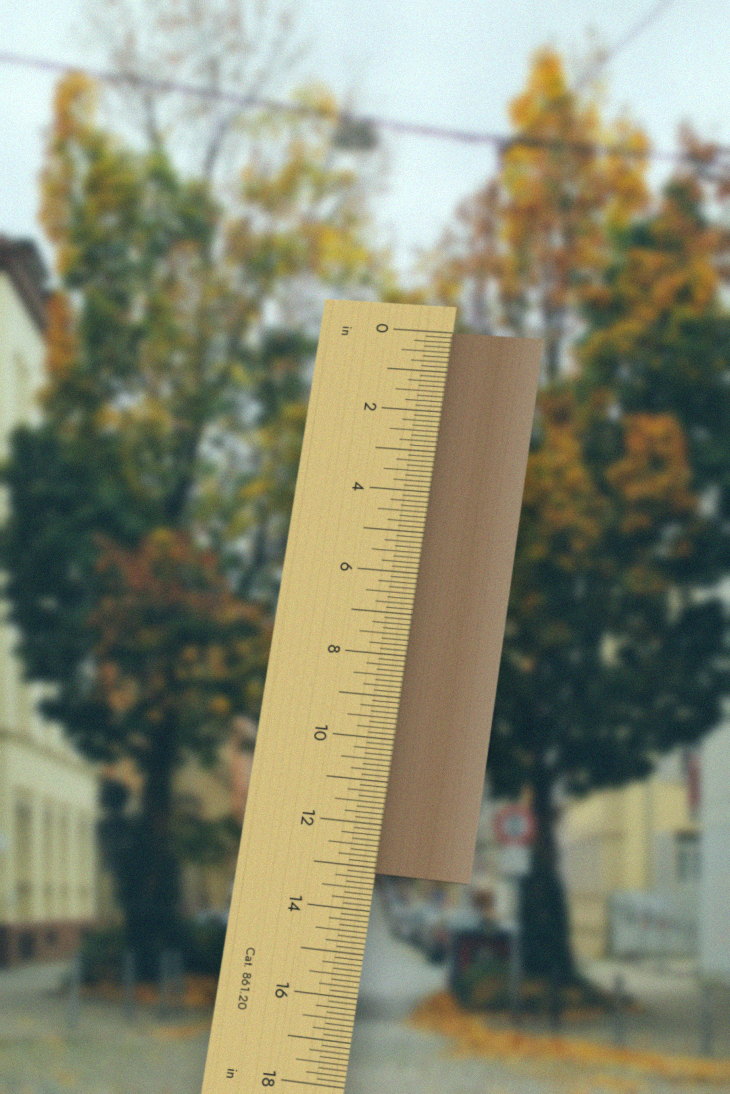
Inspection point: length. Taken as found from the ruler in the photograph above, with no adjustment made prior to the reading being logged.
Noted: 13.125 in
